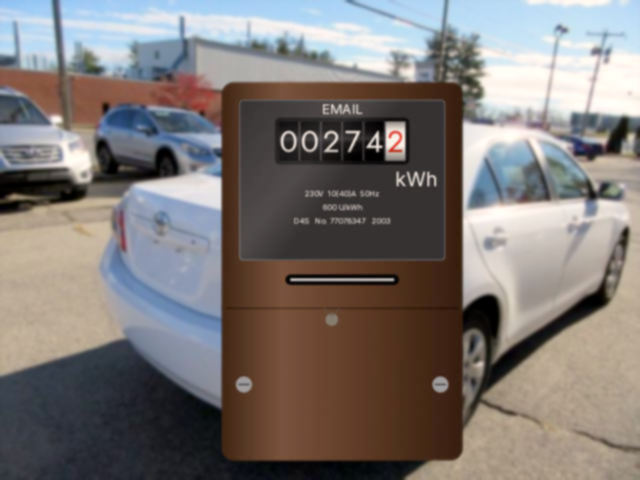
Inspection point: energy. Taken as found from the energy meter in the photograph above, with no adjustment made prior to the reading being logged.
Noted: 274.2 kWh
